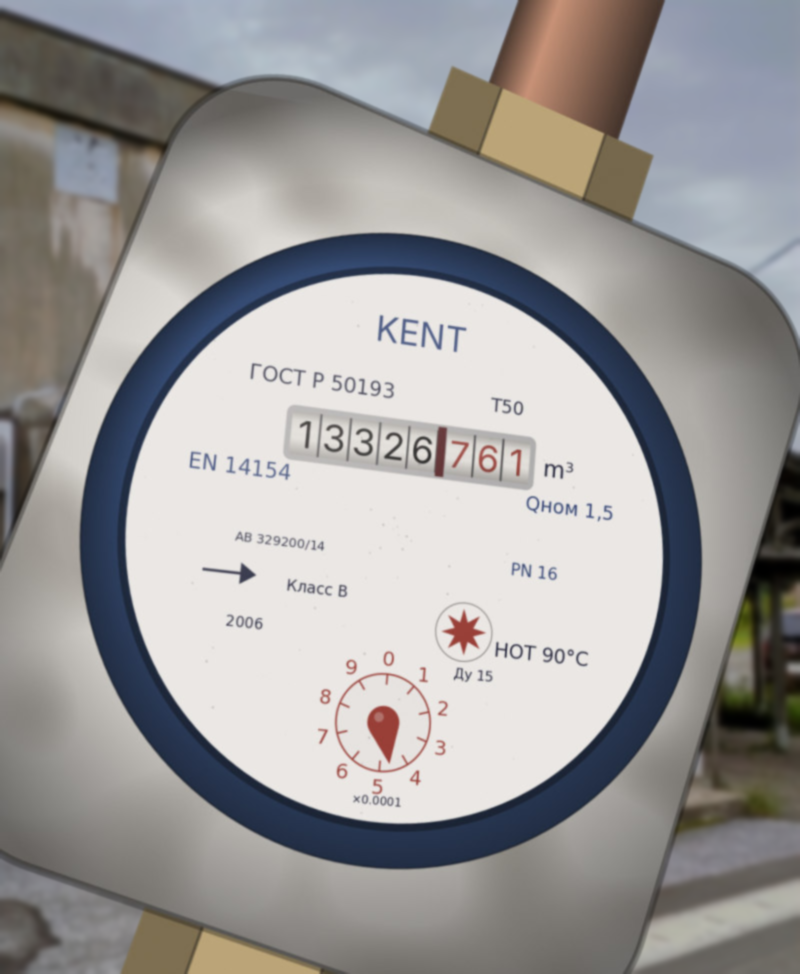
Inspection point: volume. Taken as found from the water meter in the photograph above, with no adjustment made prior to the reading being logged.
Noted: 13326.7614 m³
